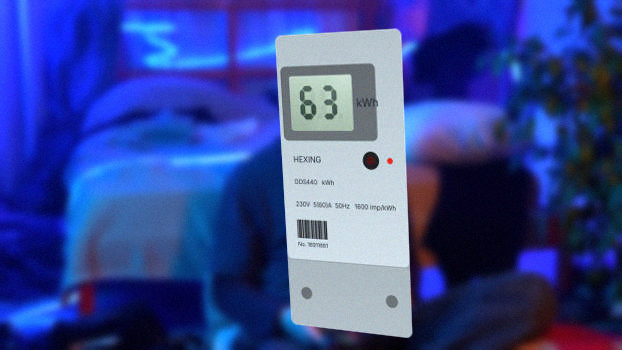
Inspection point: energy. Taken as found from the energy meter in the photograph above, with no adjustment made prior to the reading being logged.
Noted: 63 kWh
